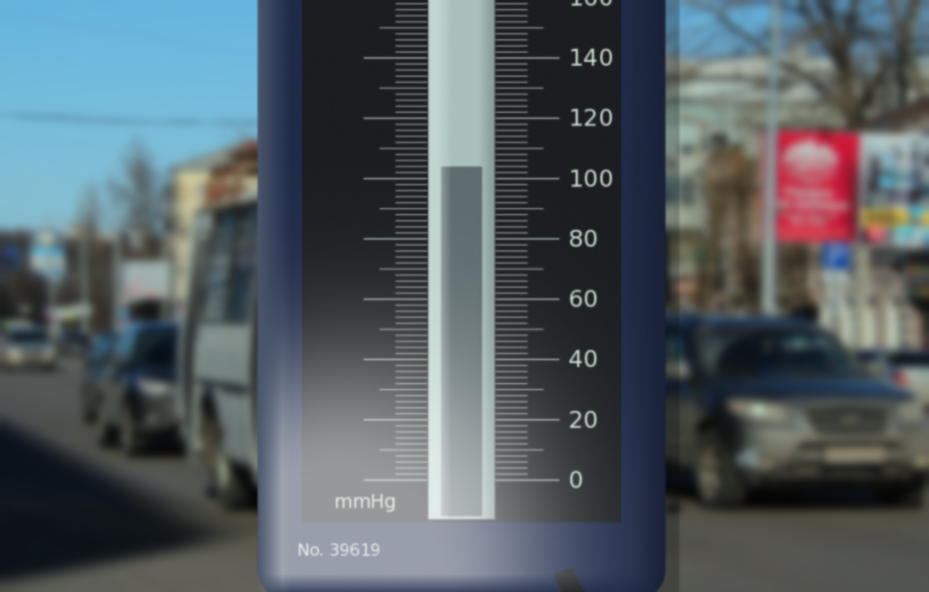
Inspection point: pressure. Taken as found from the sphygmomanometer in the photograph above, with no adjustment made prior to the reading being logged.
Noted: 104 mmHg
